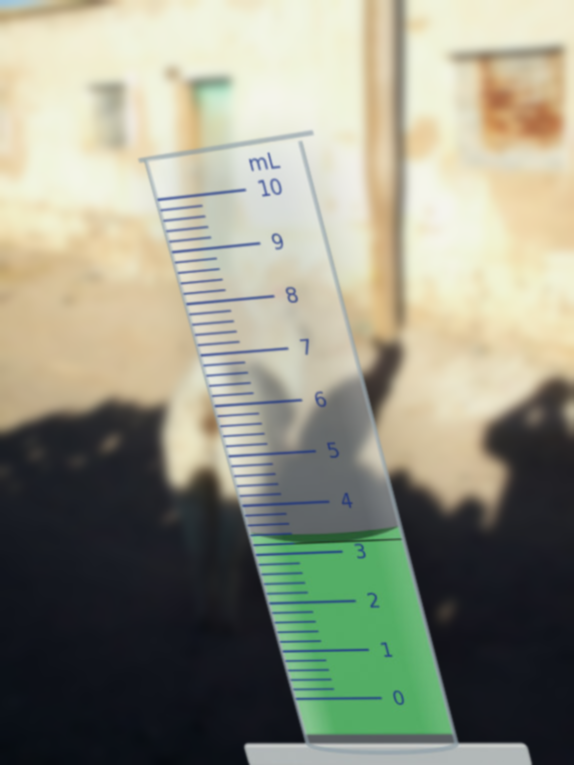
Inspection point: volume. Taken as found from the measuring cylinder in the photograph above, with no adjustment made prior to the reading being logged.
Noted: 3.2 mL
